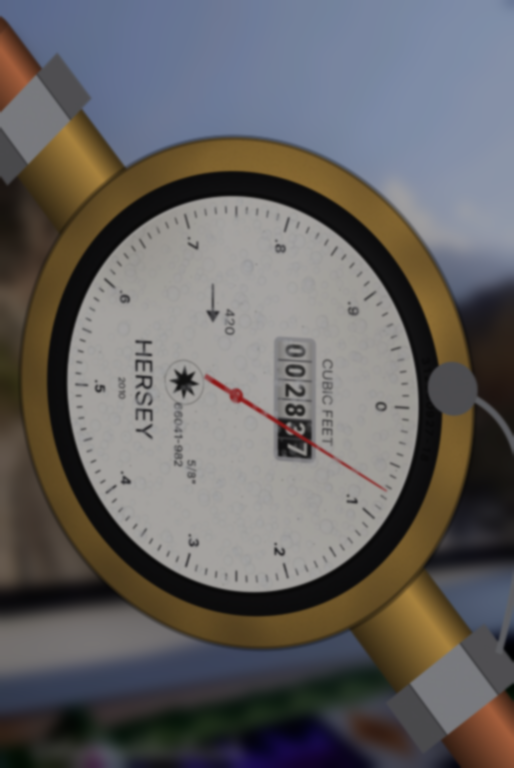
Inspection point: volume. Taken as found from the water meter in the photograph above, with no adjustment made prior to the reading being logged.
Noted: 2837.07 ft³
